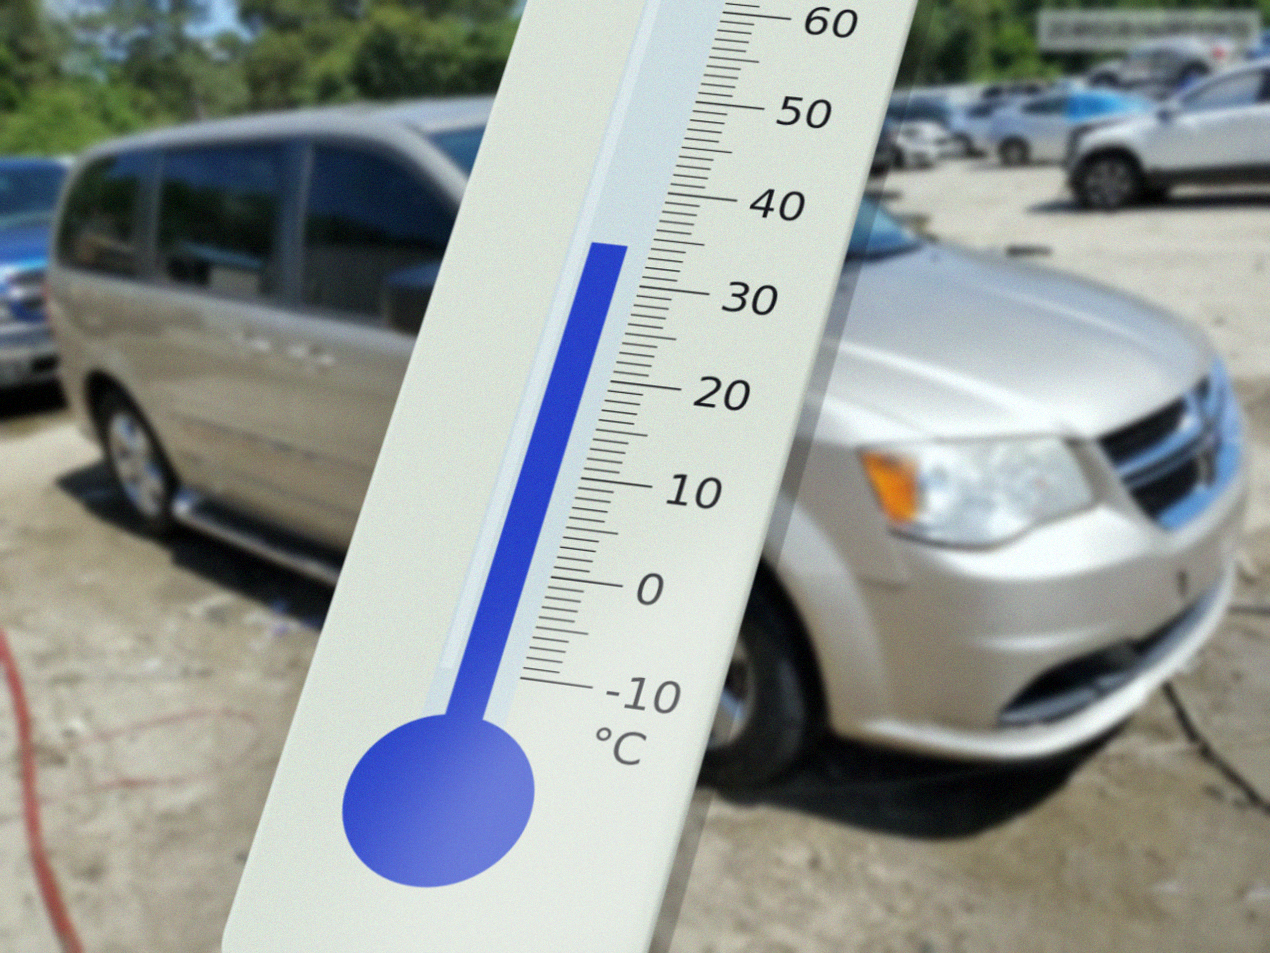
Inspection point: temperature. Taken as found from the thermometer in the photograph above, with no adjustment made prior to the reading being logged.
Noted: 34 °C
